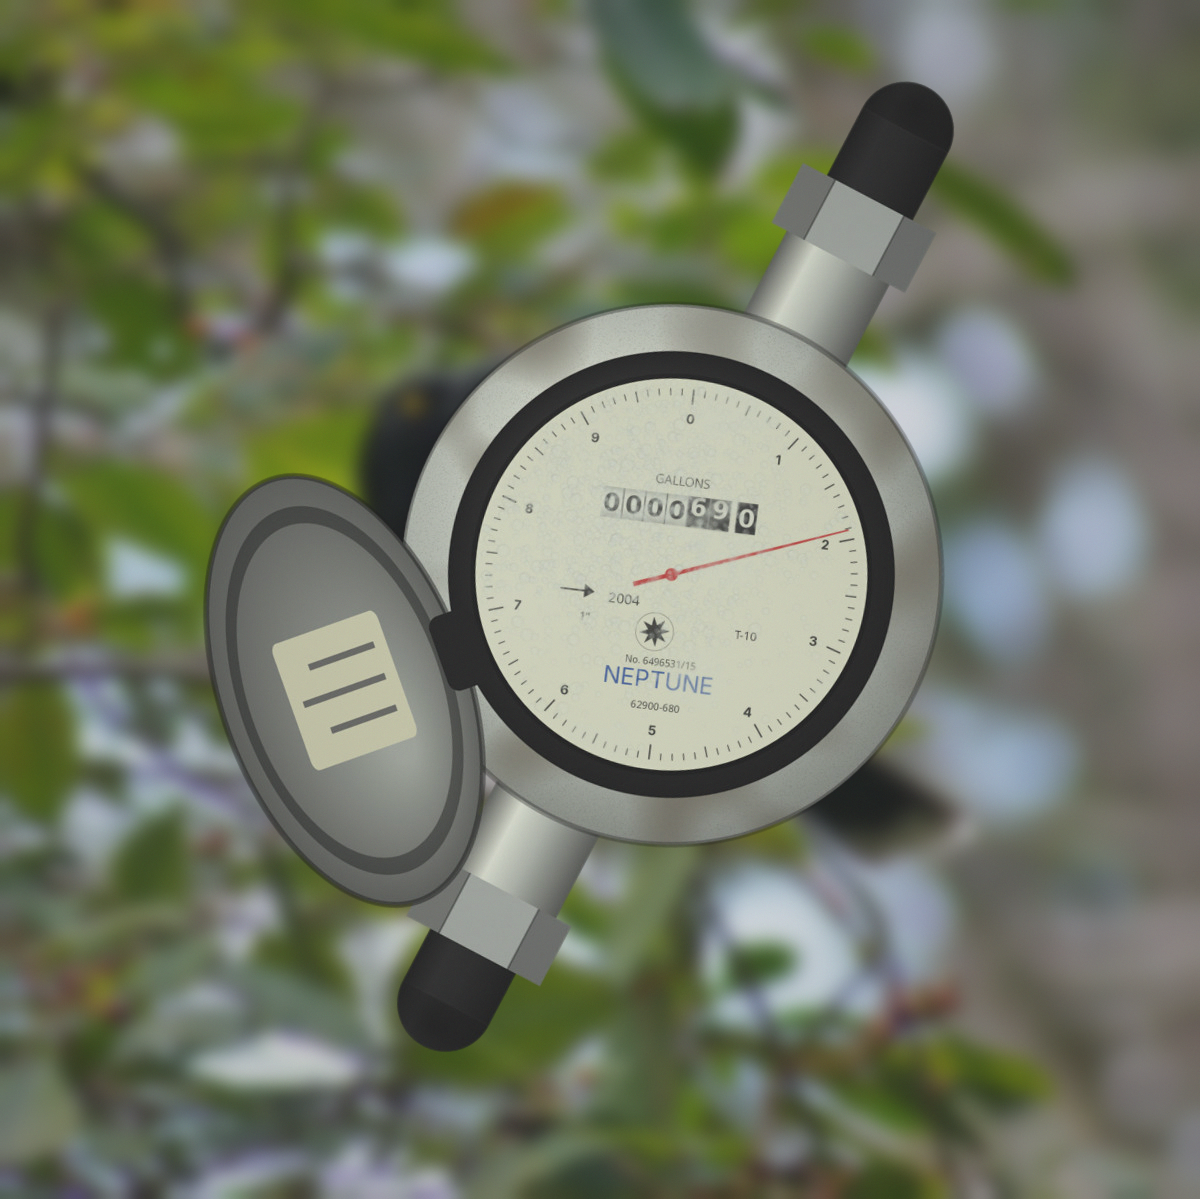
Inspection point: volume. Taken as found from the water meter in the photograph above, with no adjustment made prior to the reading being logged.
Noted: 691.9 gal
